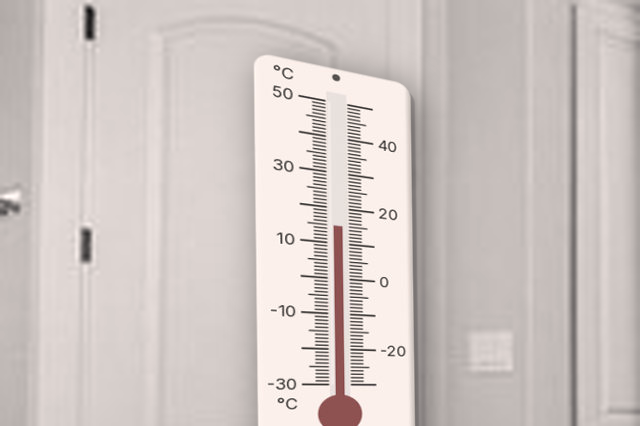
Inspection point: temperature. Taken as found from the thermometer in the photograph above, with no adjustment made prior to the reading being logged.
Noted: 15 °C
